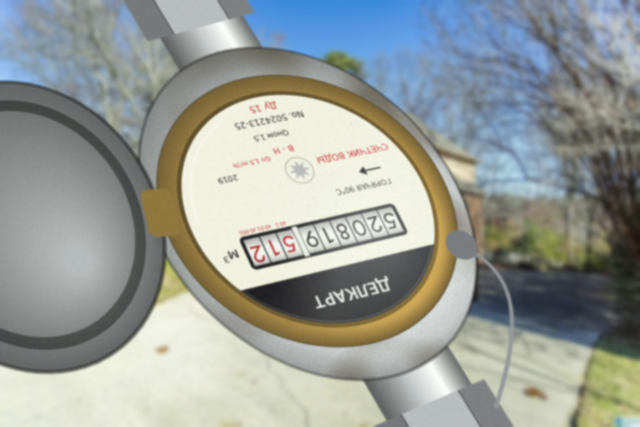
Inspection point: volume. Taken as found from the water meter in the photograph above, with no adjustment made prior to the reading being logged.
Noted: 520819.512 m³
